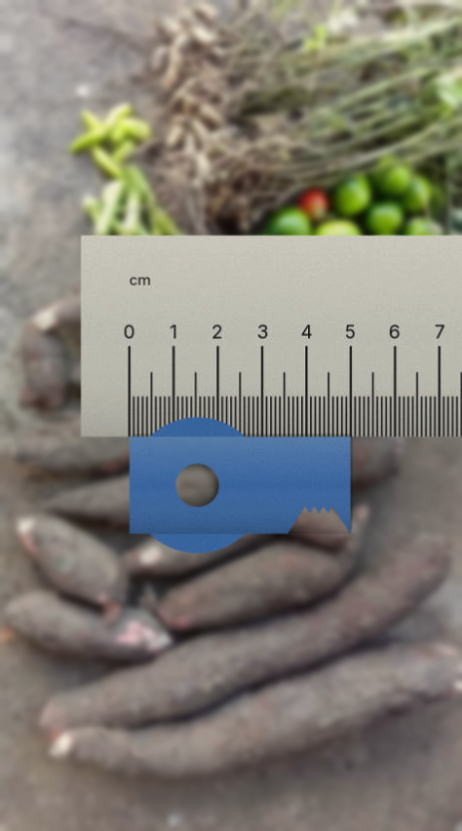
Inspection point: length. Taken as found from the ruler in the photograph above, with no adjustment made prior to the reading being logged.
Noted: 5 cm
